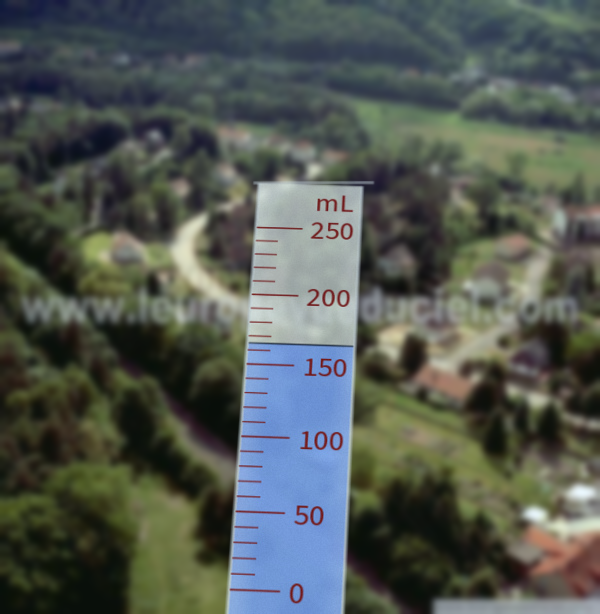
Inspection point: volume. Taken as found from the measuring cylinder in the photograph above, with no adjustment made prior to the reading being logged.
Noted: 165 mL
